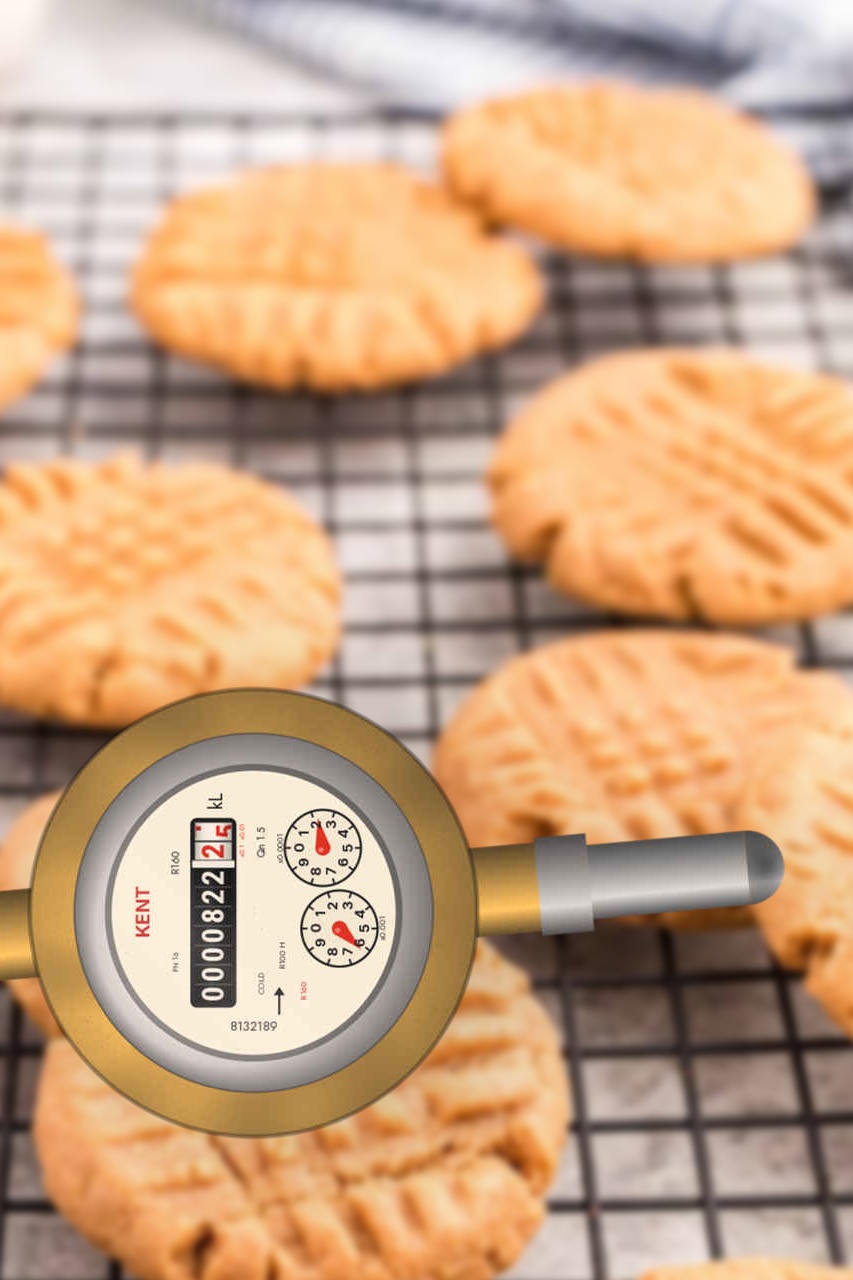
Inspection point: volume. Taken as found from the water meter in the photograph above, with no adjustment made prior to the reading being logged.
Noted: 822.2462 kL
